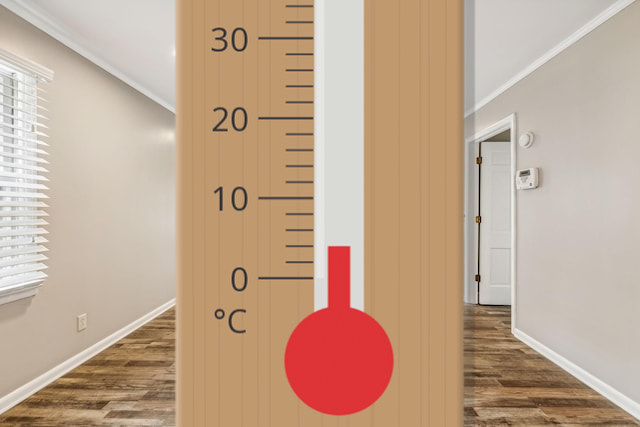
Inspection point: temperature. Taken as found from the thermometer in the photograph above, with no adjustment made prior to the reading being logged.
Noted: 4 °C
